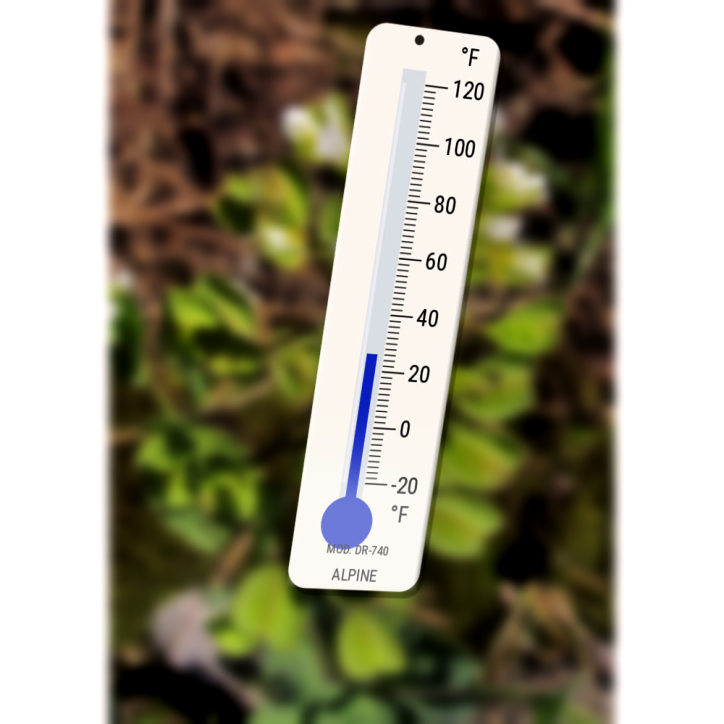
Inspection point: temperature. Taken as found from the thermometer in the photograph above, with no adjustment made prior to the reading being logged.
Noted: 26 °F
